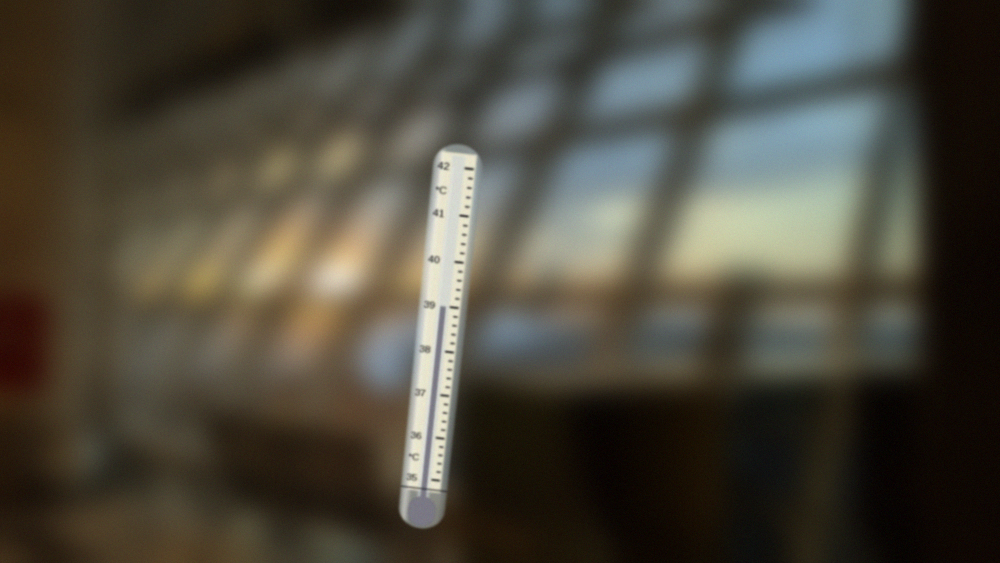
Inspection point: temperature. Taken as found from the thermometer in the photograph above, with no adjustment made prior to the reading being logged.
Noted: 39 °C
